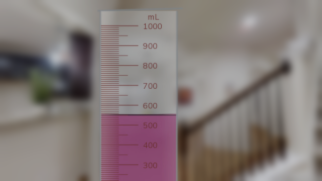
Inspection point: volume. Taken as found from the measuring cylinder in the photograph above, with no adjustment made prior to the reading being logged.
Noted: 550 mL
